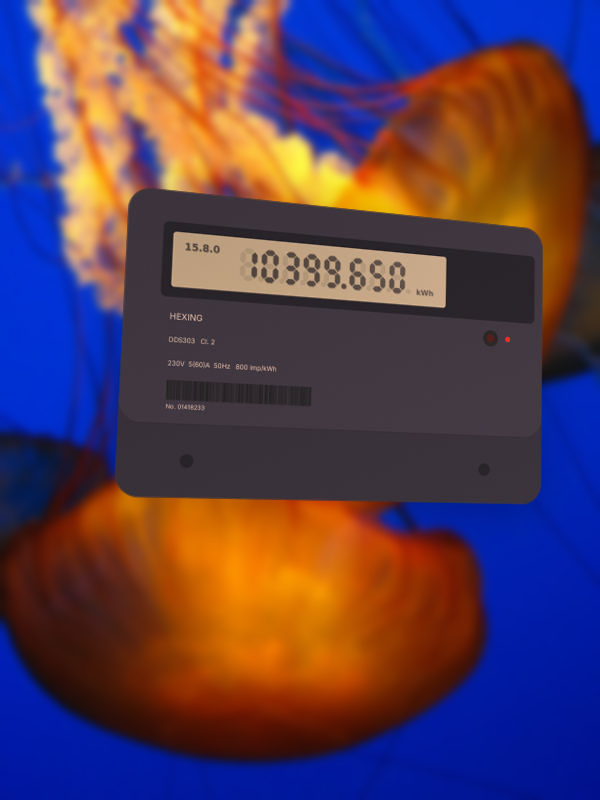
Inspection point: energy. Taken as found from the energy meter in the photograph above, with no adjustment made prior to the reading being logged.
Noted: 10399.650 kWh
